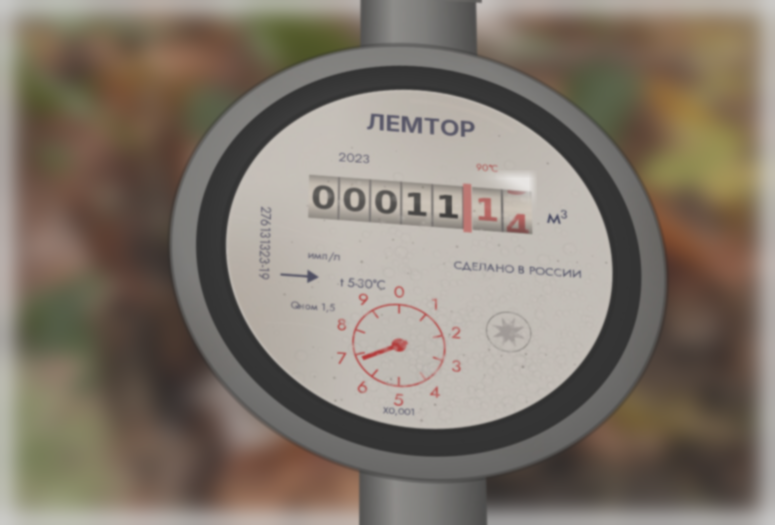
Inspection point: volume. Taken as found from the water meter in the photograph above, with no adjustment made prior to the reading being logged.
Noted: 11.136 m³
